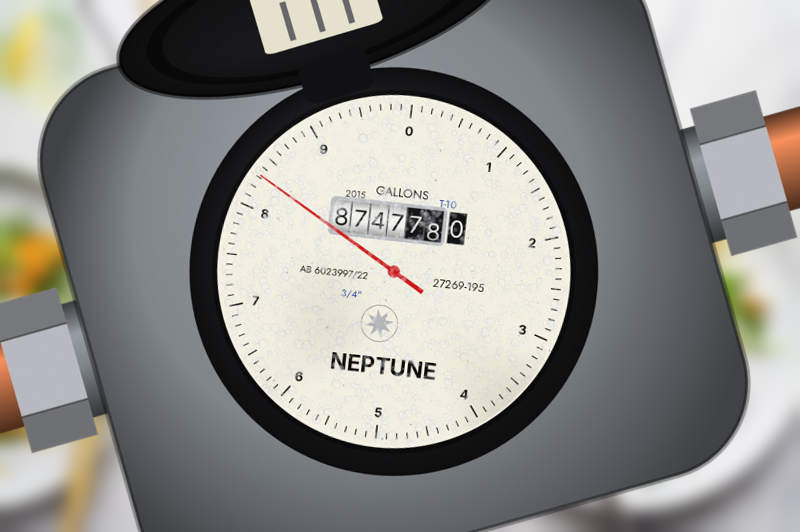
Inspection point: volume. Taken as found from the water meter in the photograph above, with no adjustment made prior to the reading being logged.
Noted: 8747778.3 gal
